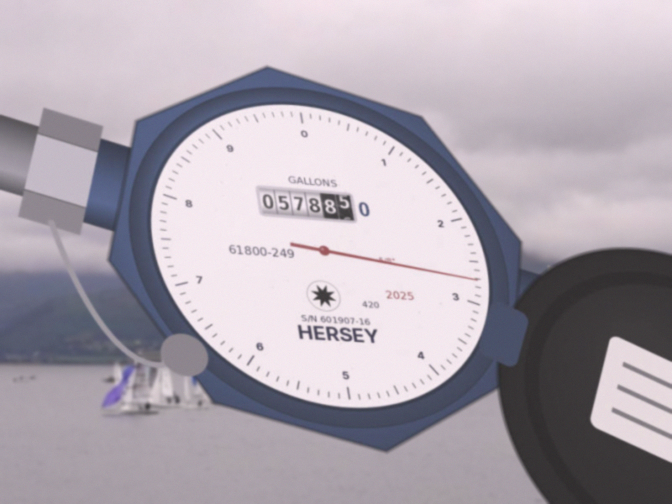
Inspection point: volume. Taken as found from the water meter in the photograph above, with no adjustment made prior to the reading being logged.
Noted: 578852.7 gal
